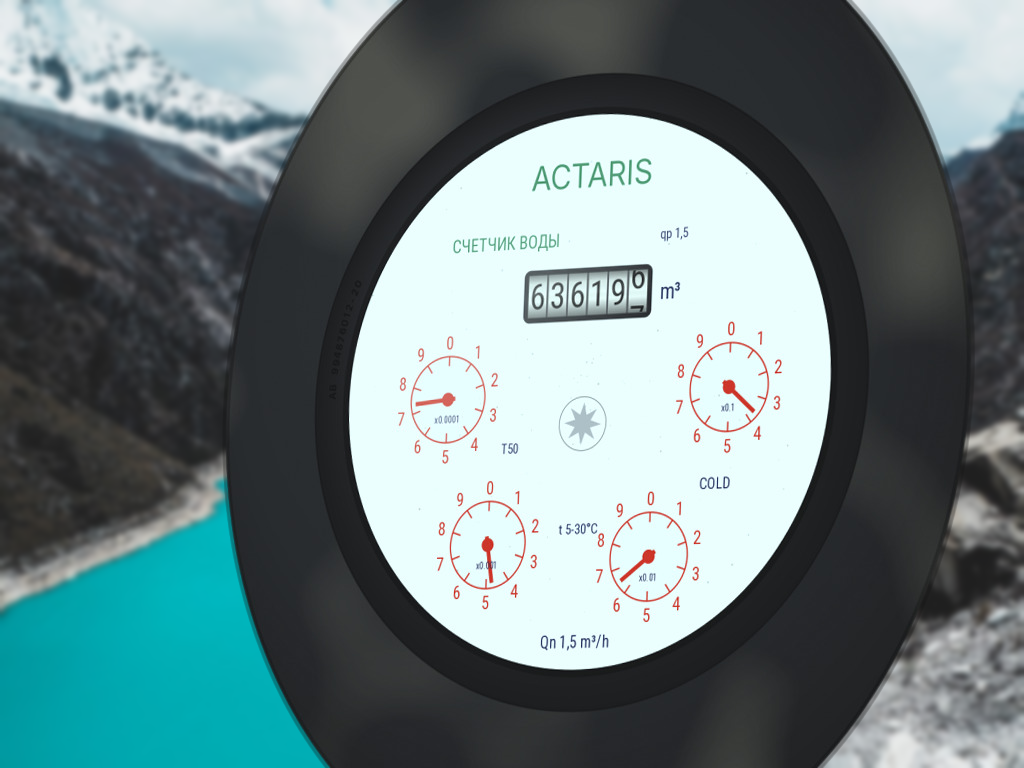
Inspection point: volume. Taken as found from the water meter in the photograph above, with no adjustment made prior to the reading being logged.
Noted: 636196.3647 m³
